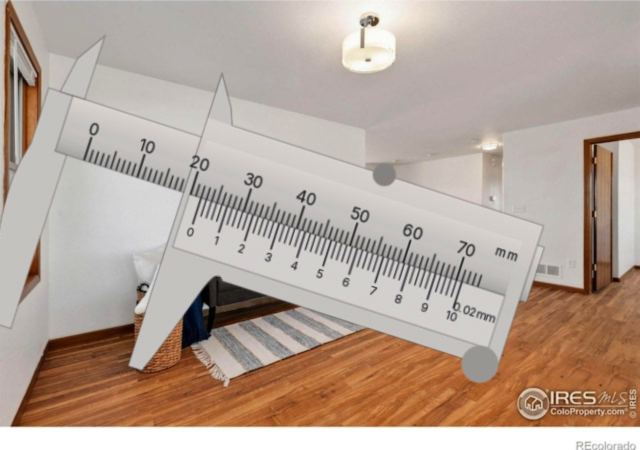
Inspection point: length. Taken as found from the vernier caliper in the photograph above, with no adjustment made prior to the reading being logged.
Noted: 22.0 mm
